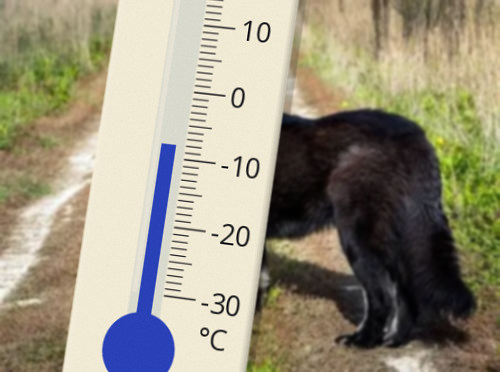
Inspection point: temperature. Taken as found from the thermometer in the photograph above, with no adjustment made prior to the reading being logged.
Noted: -8 °C
